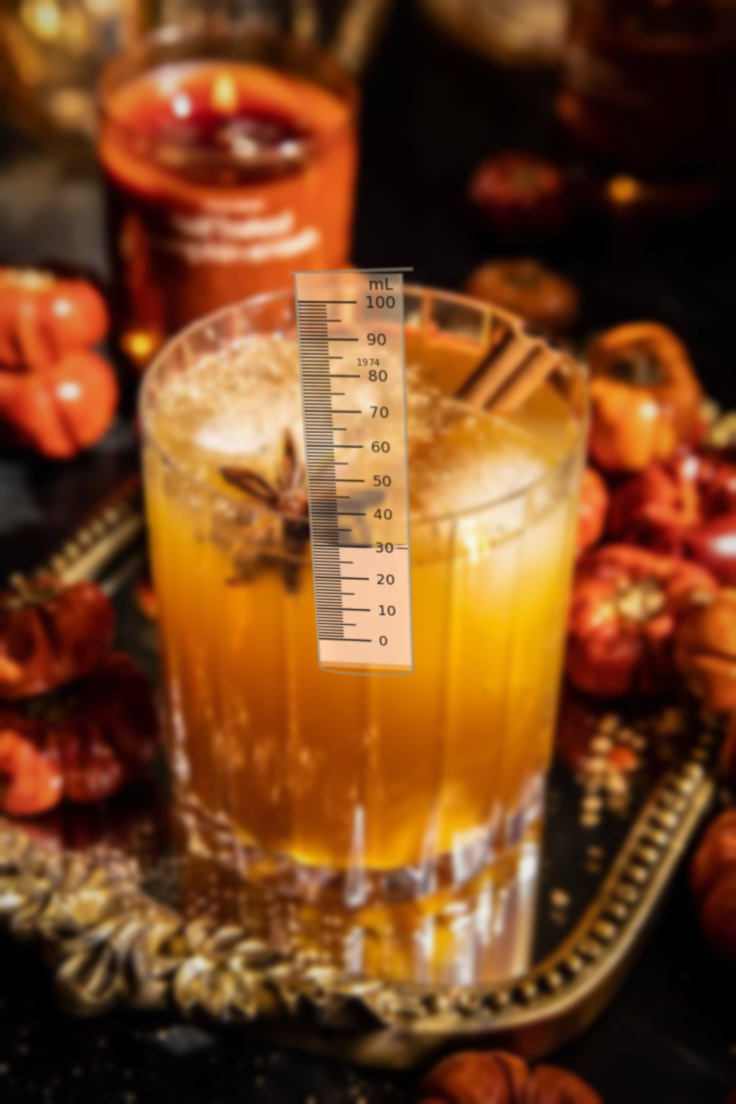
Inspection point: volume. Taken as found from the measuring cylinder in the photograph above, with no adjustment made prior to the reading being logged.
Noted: 30 mL
